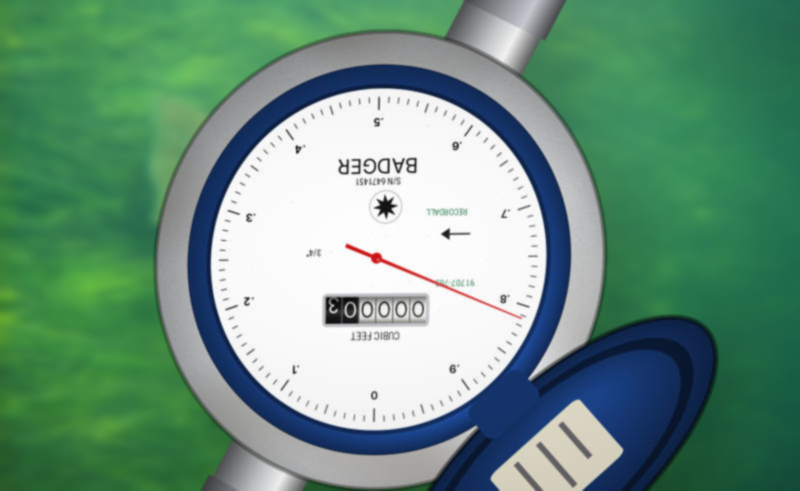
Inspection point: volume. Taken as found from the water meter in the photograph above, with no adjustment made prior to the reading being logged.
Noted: 2.81 ft³
